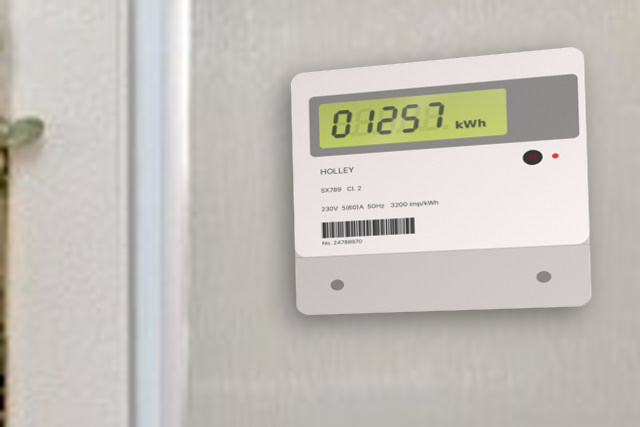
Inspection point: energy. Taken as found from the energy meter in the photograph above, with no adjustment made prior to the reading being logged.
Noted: 1257 kWh
